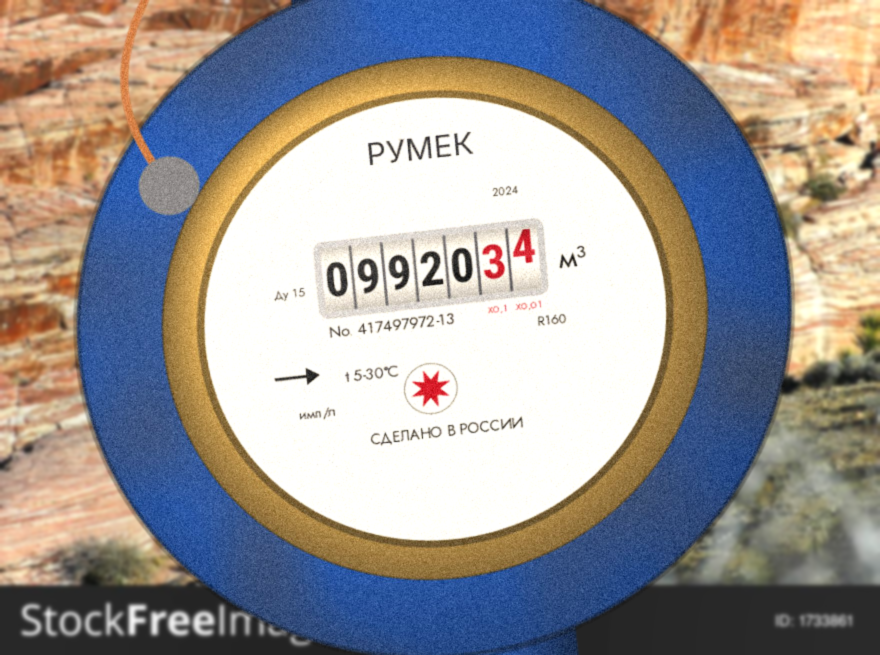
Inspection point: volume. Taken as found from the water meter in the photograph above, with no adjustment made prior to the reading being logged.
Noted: 9920.34 m³
